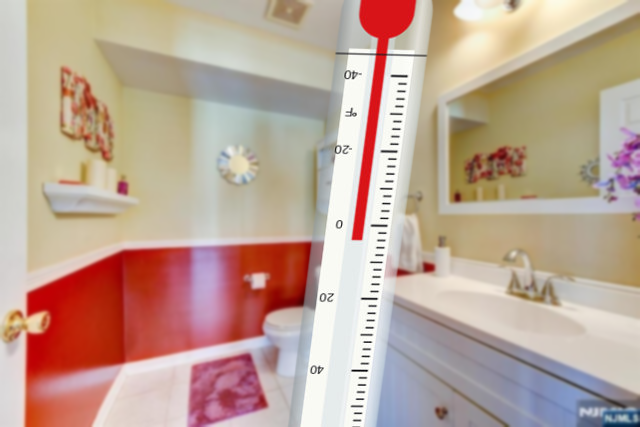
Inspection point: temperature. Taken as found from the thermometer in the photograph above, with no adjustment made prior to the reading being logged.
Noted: 4 °F
